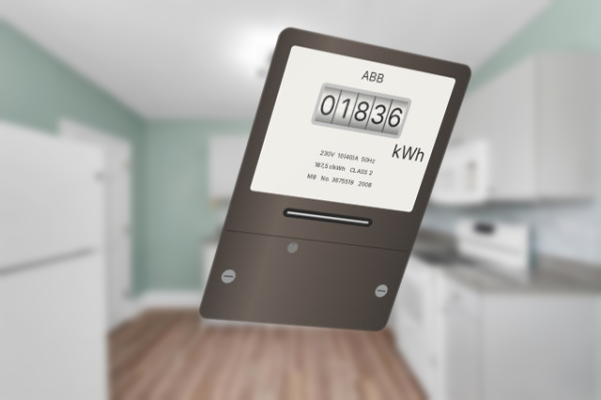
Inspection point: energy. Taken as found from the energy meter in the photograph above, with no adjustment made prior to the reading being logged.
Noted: 1836 kWh
